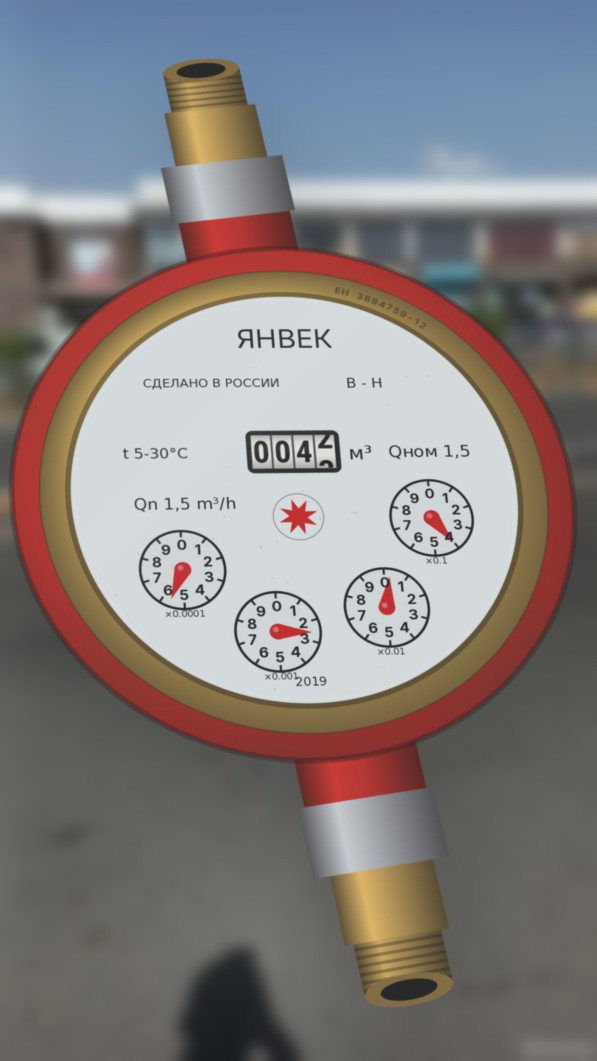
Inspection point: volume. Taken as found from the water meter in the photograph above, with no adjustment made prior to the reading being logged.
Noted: 42.4025 m³
